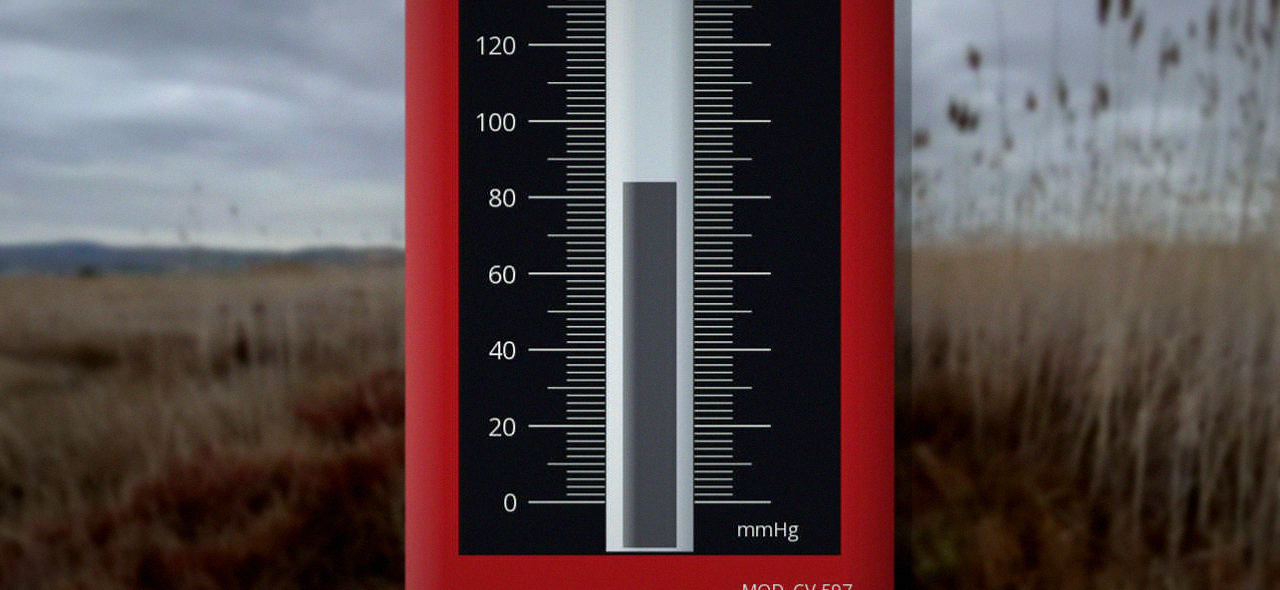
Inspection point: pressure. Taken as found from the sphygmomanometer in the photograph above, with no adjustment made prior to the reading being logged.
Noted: 84 mmHg
